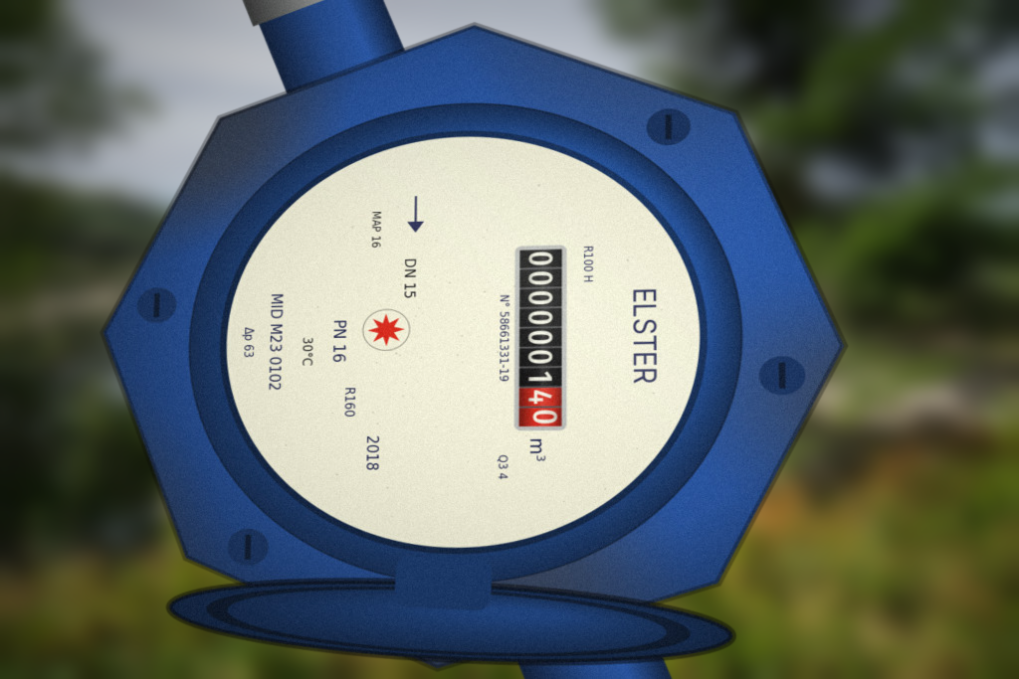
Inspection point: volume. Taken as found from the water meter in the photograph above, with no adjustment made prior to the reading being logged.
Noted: 1.40 m³
